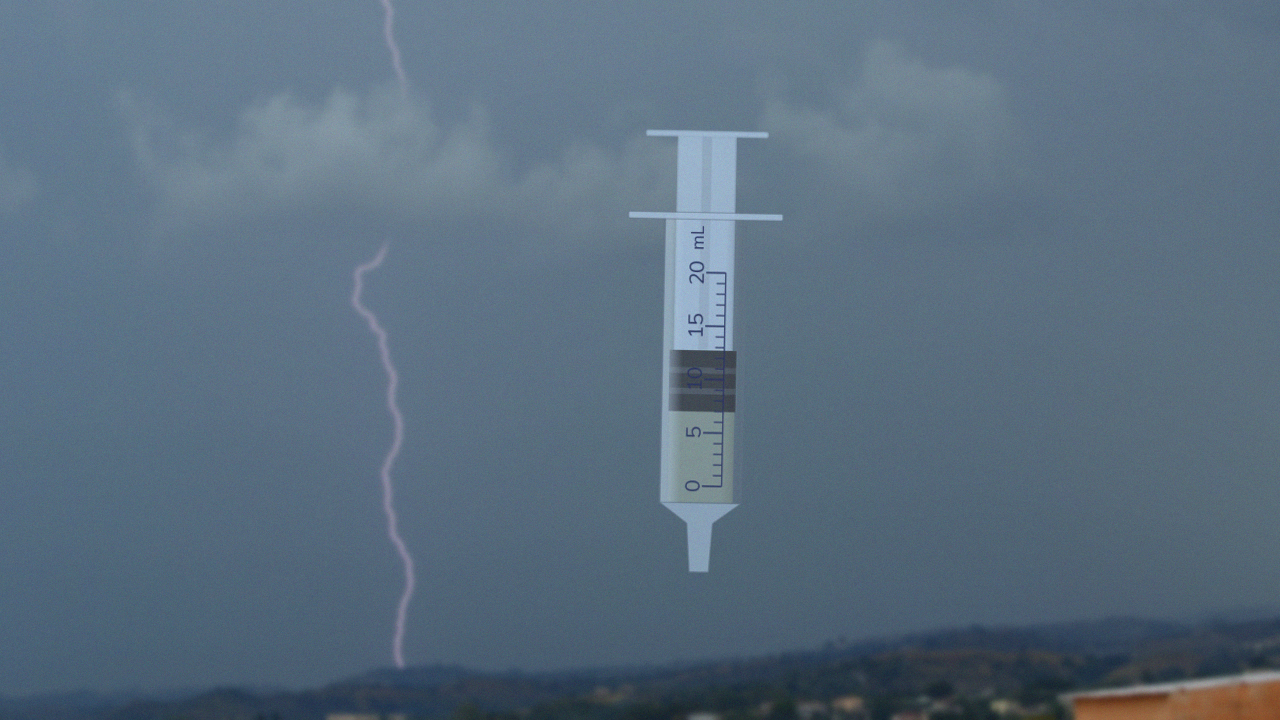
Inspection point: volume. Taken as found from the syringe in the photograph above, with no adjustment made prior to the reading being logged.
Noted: 7 mL
